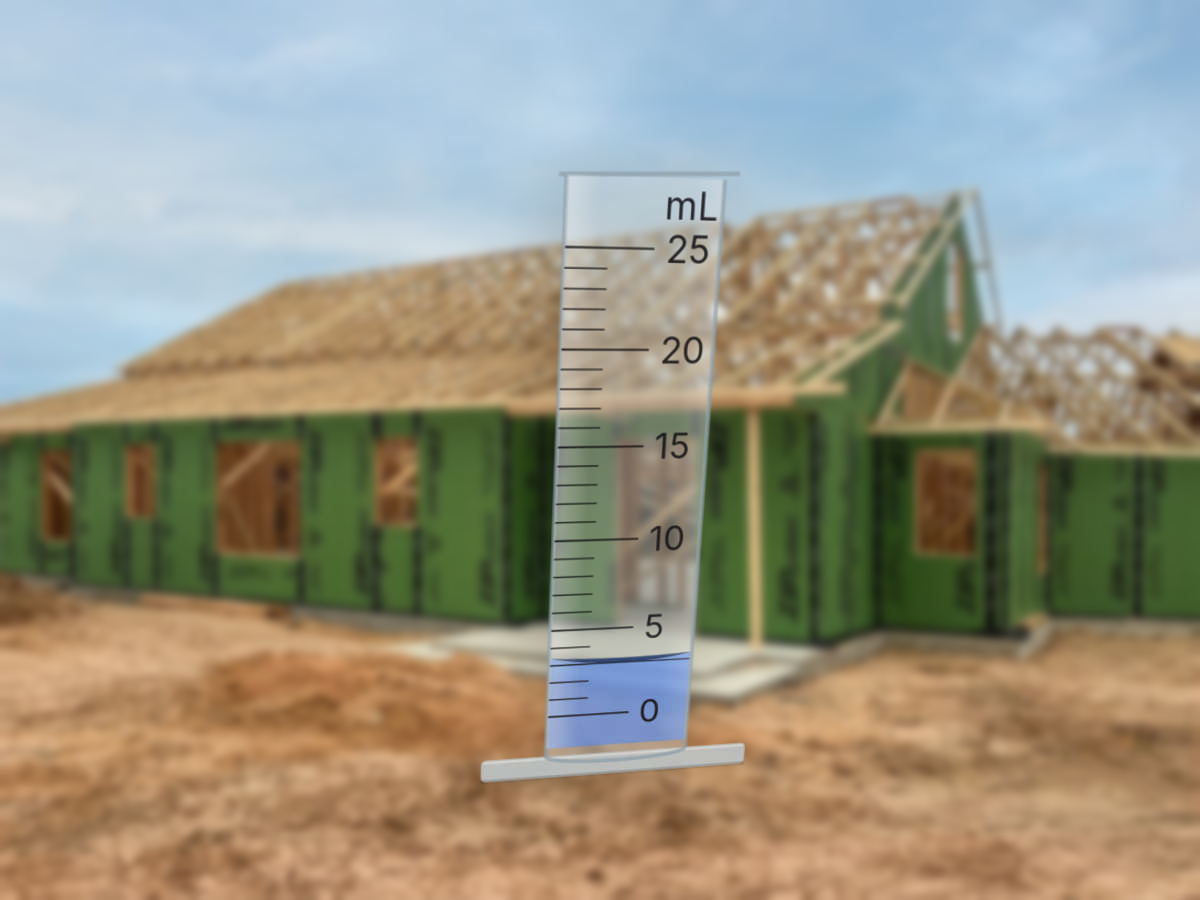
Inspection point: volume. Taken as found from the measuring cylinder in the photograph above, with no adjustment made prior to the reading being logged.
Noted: 3 mL
